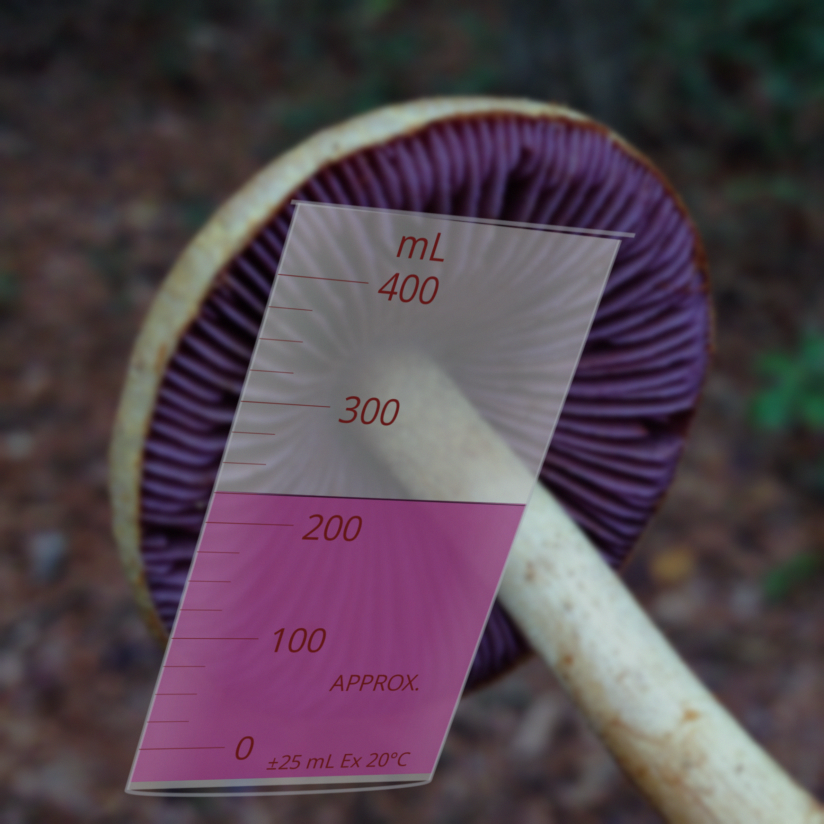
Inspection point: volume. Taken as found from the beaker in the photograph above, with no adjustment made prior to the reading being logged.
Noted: 225 mL
